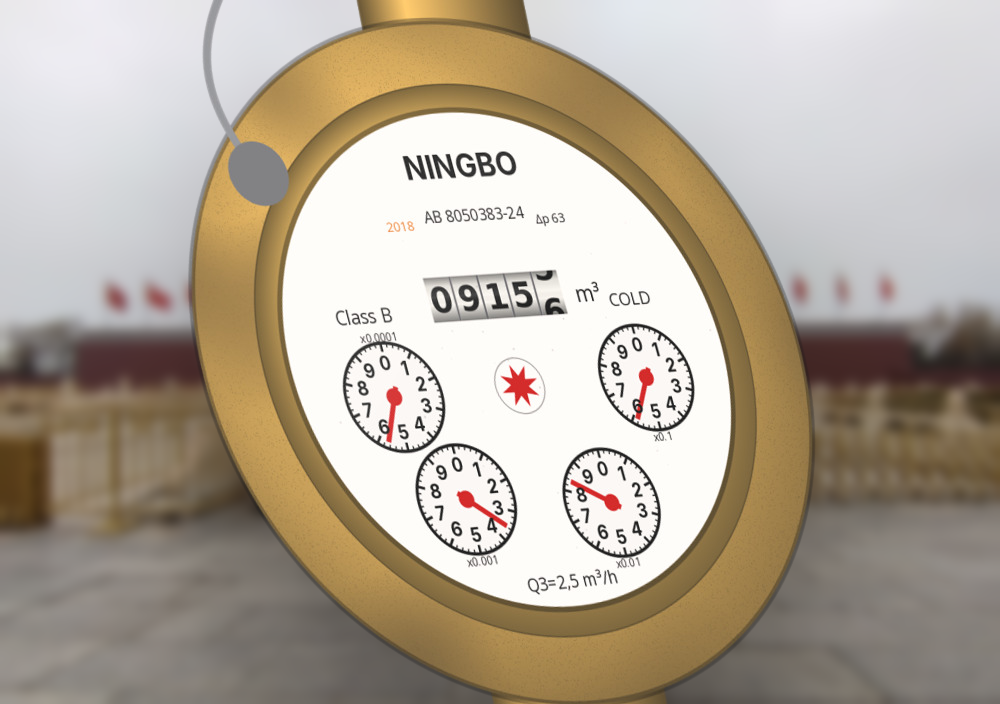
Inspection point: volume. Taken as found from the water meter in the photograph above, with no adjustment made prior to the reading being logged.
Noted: 9155.5835 m³
